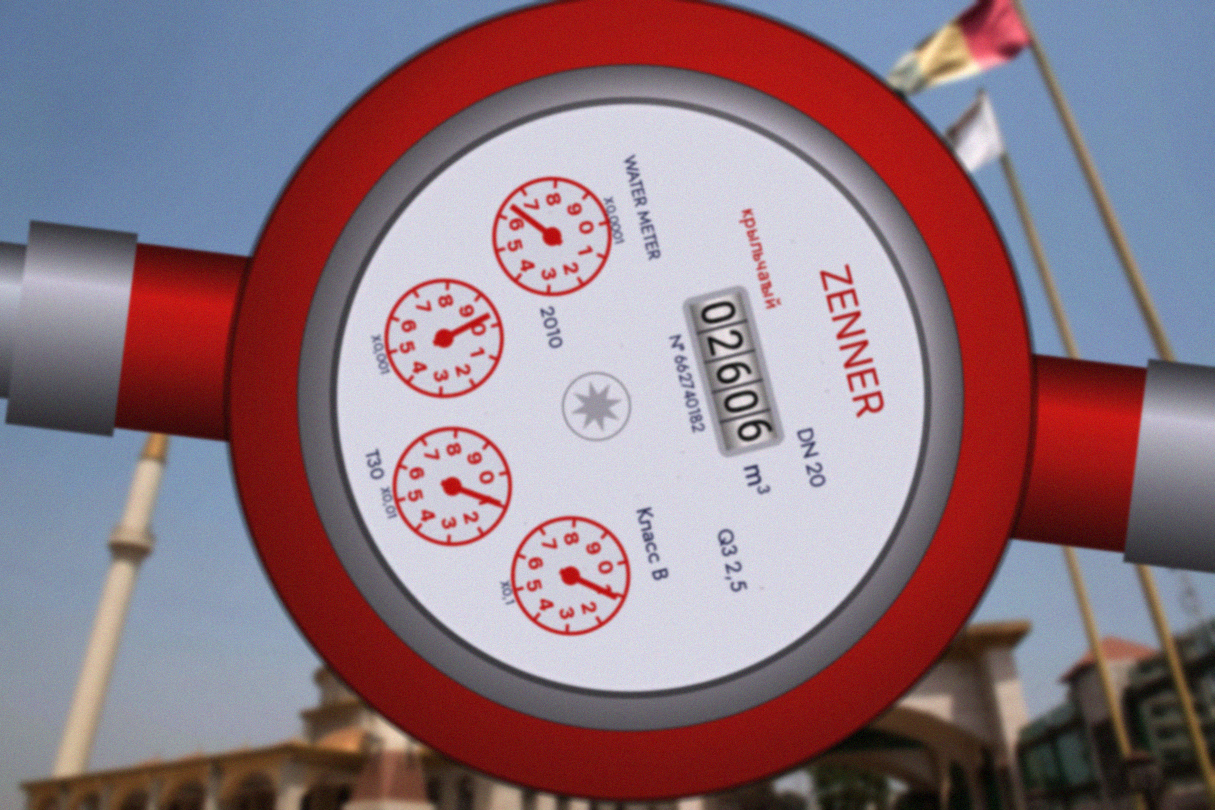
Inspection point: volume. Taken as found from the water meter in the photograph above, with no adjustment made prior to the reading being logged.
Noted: 2606.1096 m³
